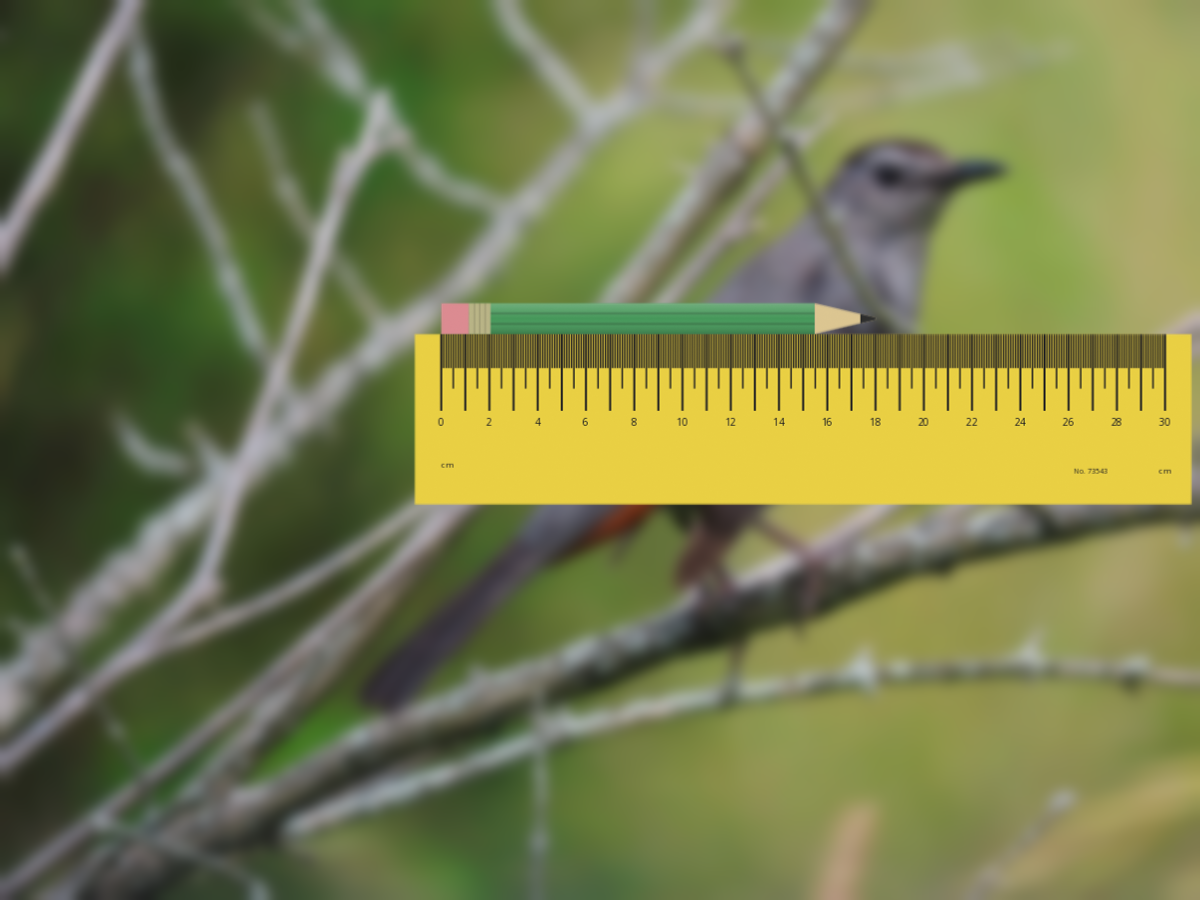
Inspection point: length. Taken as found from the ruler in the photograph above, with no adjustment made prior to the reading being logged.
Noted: 18 cm
